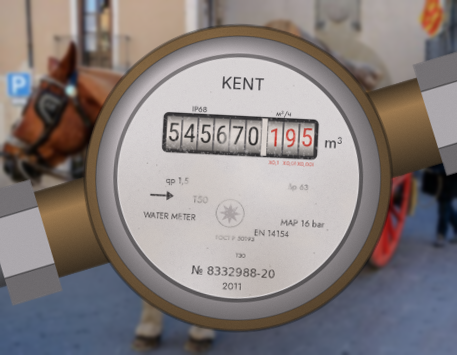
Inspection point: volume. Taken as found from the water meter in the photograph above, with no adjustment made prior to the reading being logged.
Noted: 545670.195 m³
